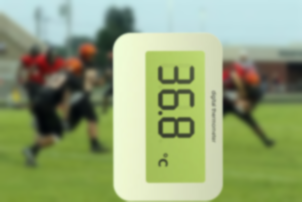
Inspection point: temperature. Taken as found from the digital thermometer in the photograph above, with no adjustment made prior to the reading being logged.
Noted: 36.8 °C
